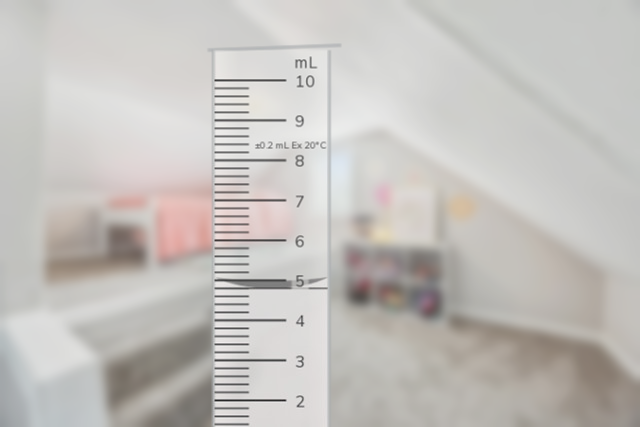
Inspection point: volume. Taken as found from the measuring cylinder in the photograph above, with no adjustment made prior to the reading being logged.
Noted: 4.8 mL
